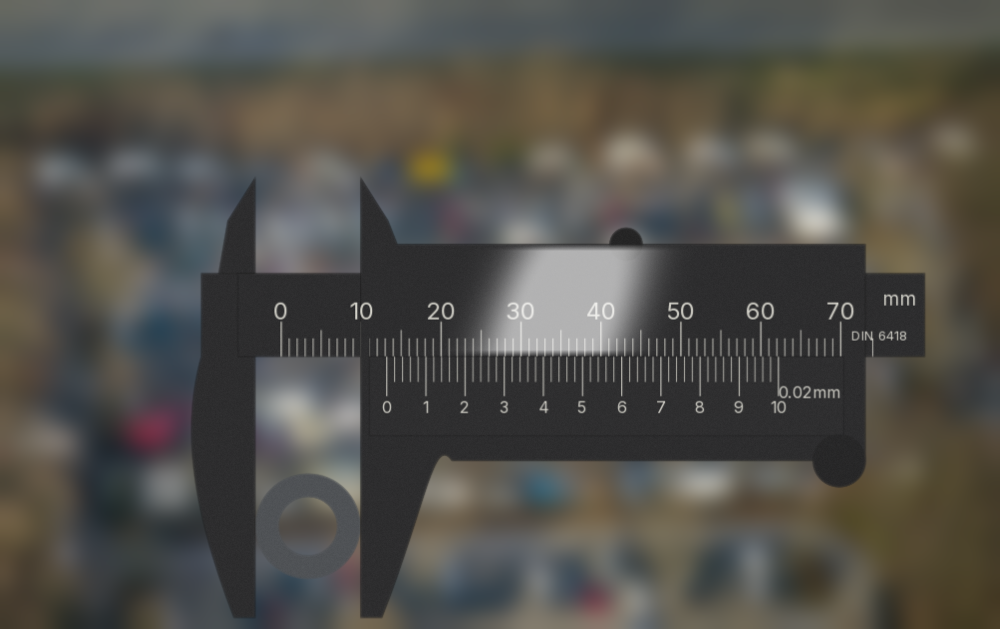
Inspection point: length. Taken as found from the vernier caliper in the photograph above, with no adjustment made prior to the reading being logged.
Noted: 13.2 mm
